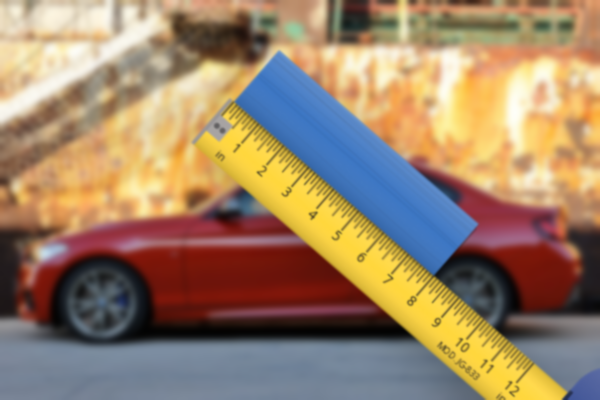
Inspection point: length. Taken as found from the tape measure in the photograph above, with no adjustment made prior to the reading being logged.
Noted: 8 in
